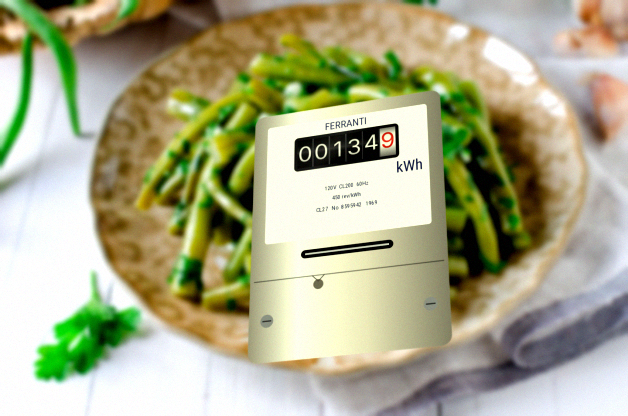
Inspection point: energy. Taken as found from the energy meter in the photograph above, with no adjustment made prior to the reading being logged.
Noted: 134.9 kWh
